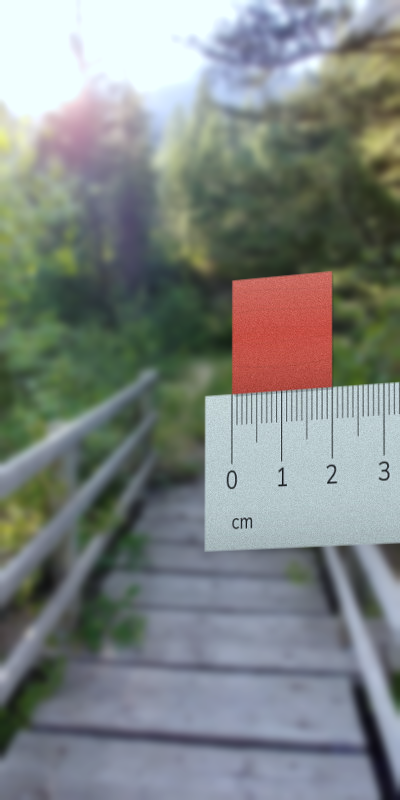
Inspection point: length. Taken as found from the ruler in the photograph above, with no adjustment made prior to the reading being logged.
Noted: 2 cm
